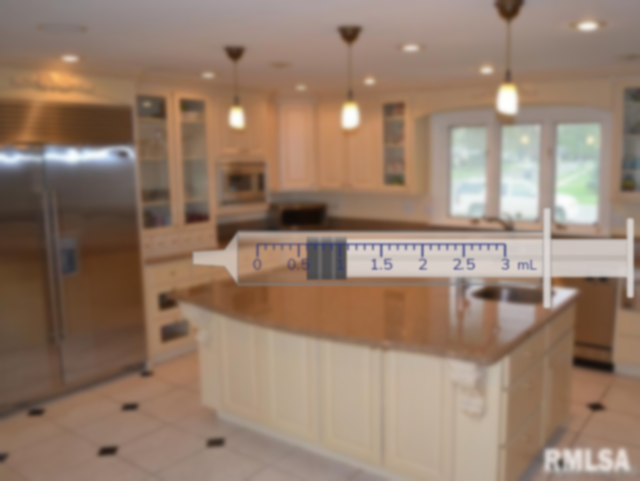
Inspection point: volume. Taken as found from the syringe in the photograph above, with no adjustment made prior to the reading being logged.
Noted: 0.6 mL
